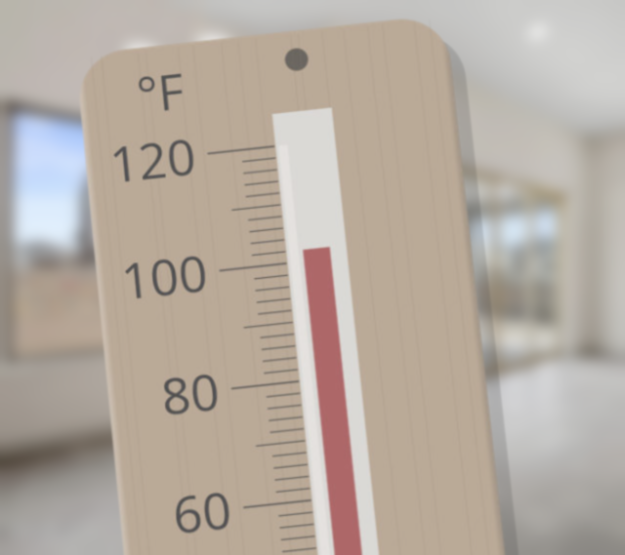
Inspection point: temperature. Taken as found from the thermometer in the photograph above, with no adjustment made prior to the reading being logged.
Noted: 102 °F
